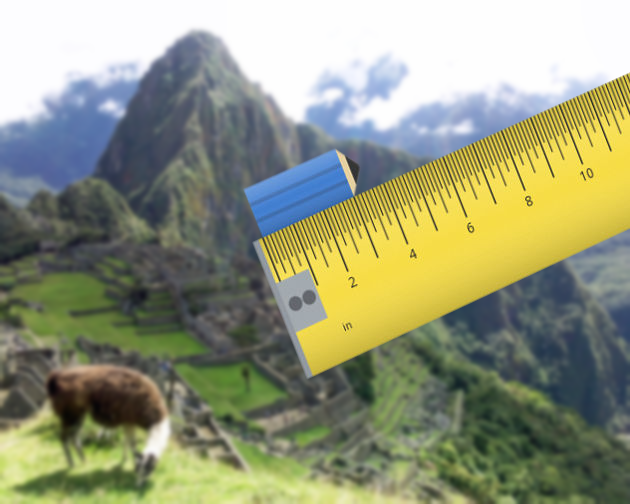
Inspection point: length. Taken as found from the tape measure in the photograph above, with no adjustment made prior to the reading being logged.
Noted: 3.5 in
